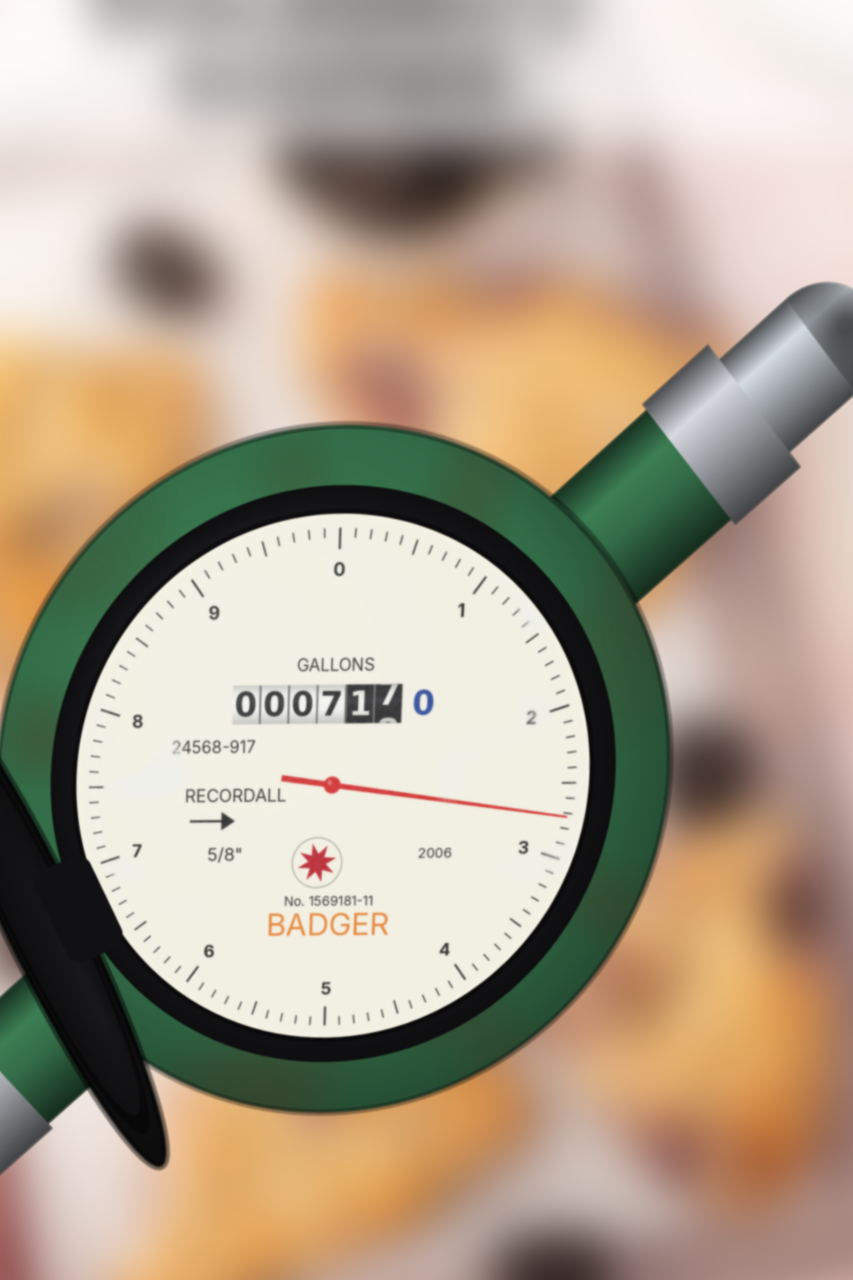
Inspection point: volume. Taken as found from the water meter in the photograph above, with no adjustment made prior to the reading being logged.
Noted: 7172.7 gal
